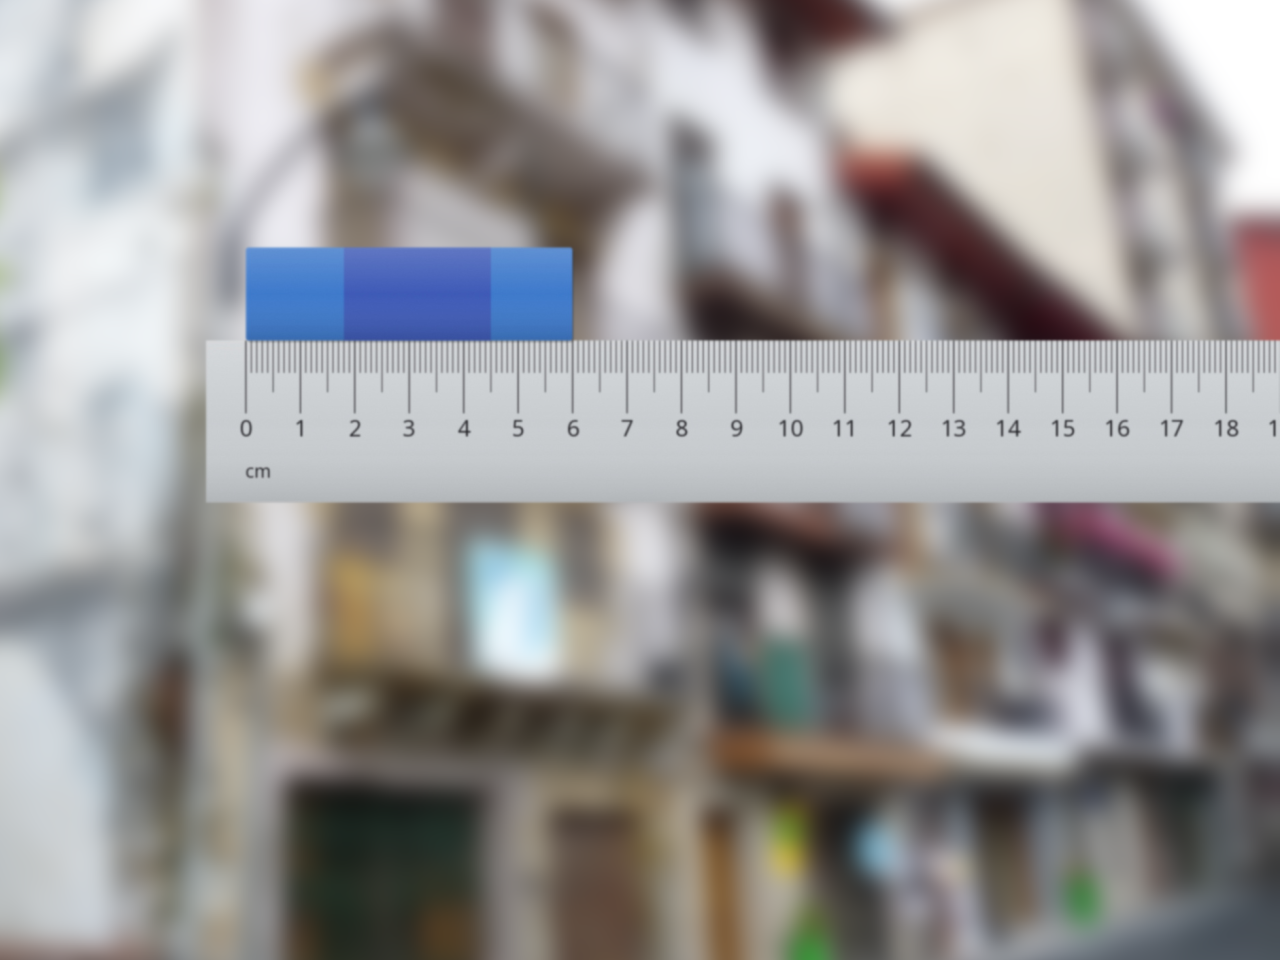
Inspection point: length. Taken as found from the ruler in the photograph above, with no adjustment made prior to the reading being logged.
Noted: 6 cm
